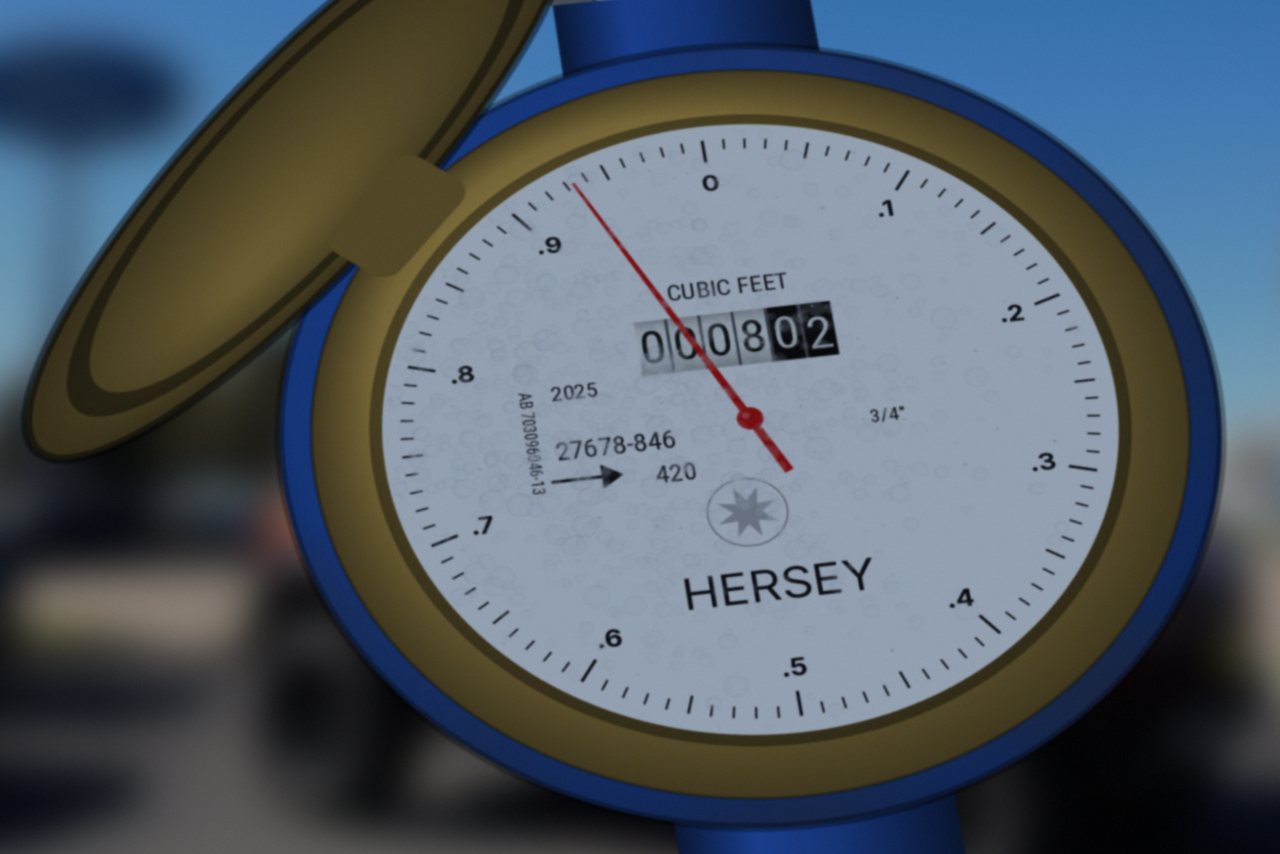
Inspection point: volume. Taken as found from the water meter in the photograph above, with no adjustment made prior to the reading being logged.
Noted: 801.93 ft³
